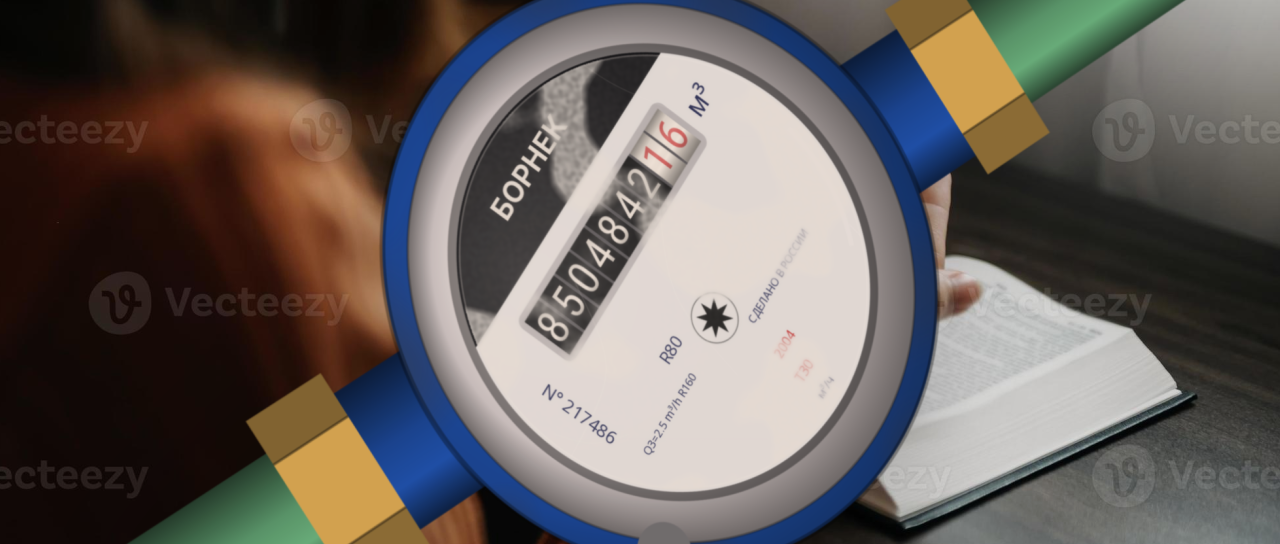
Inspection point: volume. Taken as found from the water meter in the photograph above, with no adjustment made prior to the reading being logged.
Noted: 8504842.16 m³
